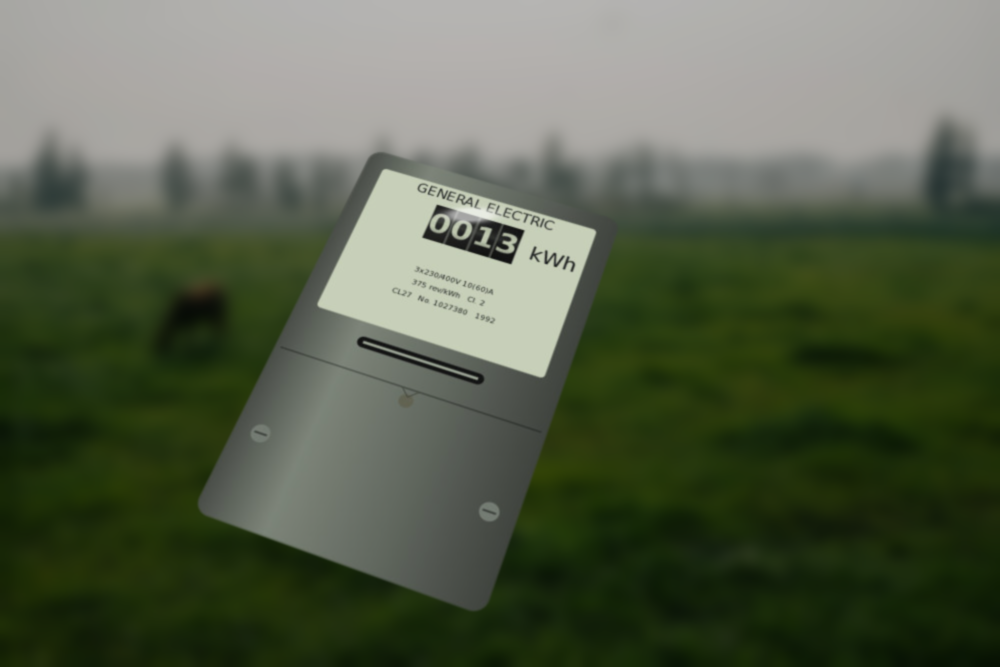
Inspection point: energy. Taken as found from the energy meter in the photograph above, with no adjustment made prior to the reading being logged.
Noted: 13 kWh
